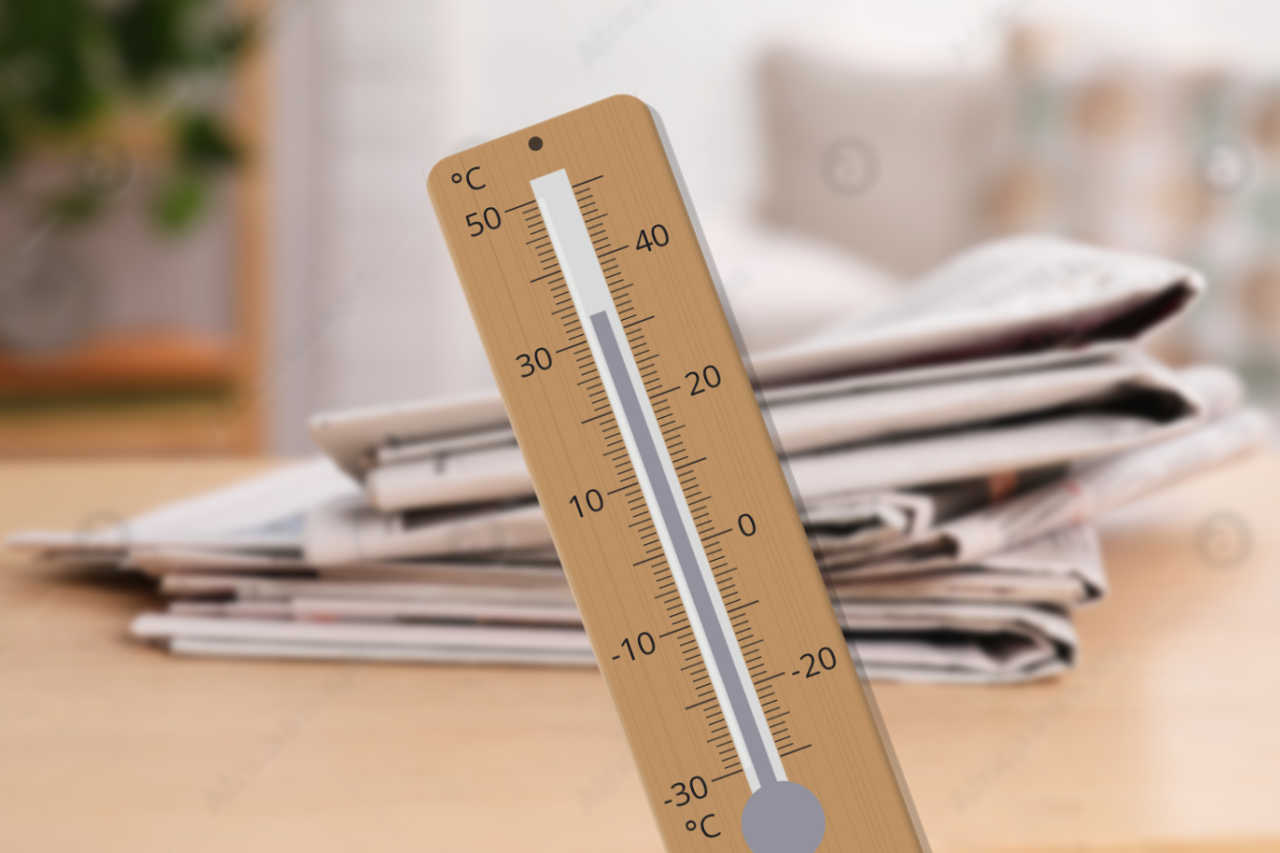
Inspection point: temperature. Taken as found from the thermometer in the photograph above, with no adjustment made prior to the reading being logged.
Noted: 33 °C
